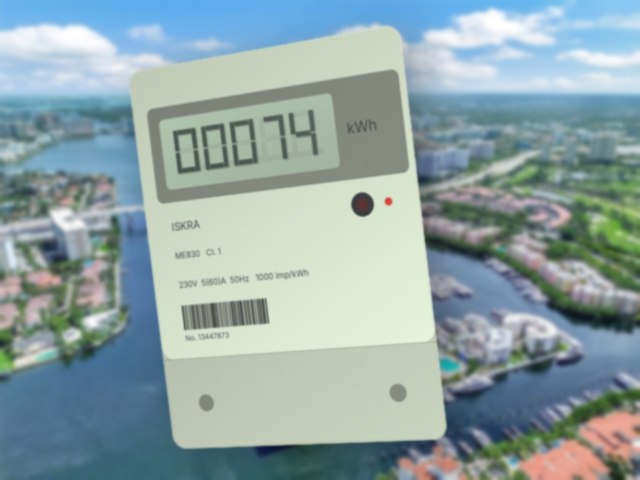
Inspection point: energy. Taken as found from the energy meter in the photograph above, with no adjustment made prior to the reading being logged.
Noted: 74 kWh
